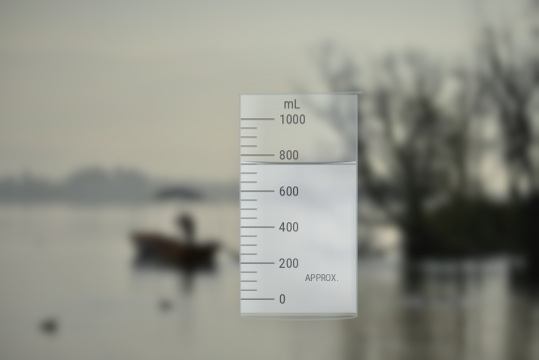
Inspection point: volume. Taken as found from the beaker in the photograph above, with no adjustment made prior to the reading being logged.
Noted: 750 mL
